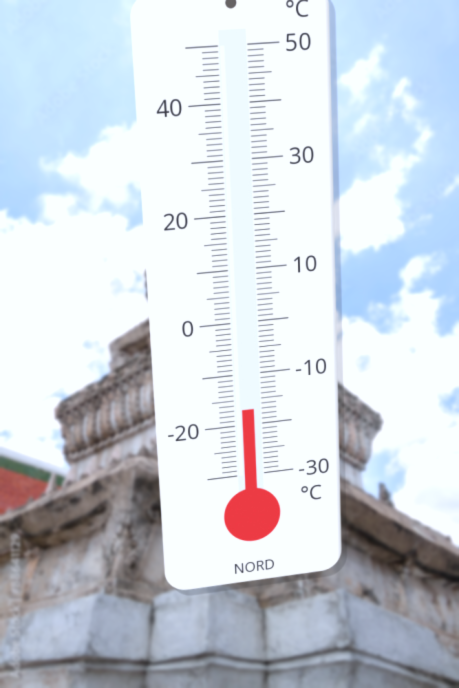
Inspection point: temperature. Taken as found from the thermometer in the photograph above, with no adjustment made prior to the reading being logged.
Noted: -17 °C
